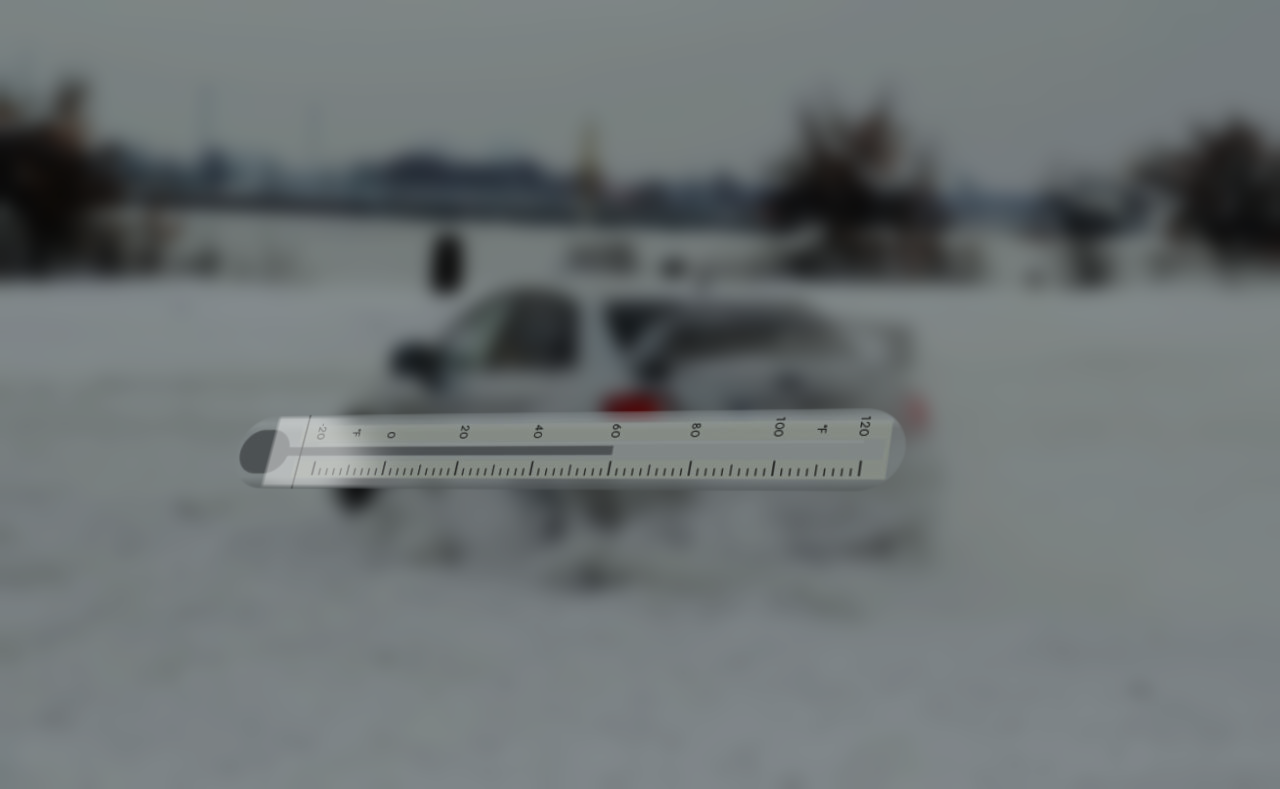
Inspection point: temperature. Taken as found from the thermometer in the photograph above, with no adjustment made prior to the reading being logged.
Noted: 60 °F
